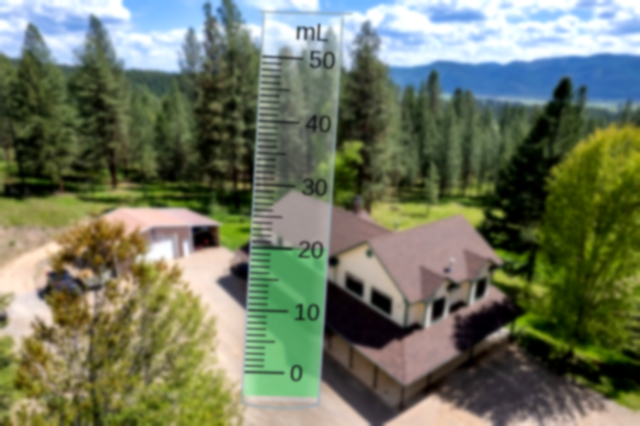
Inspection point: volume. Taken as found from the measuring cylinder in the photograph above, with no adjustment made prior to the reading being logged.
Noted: 20 mL
